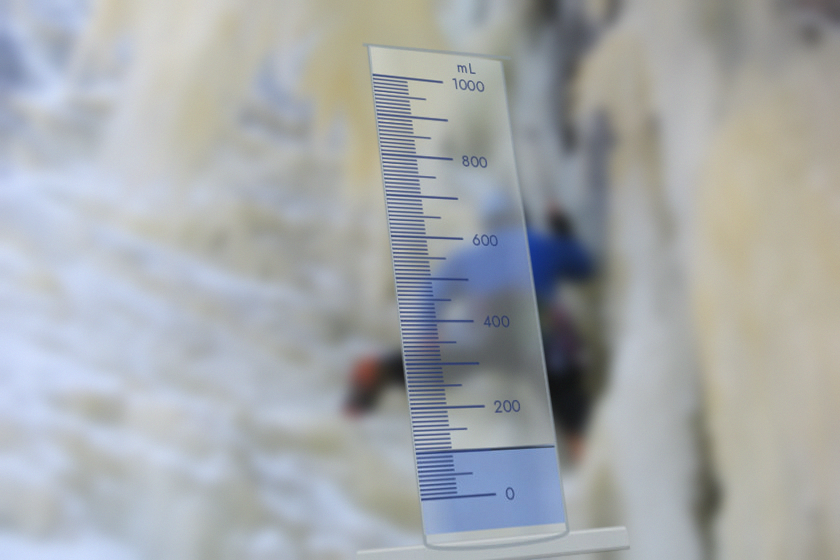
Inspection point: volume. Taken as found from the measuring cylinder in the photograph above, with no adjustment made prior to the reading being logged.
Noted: 100 mL
